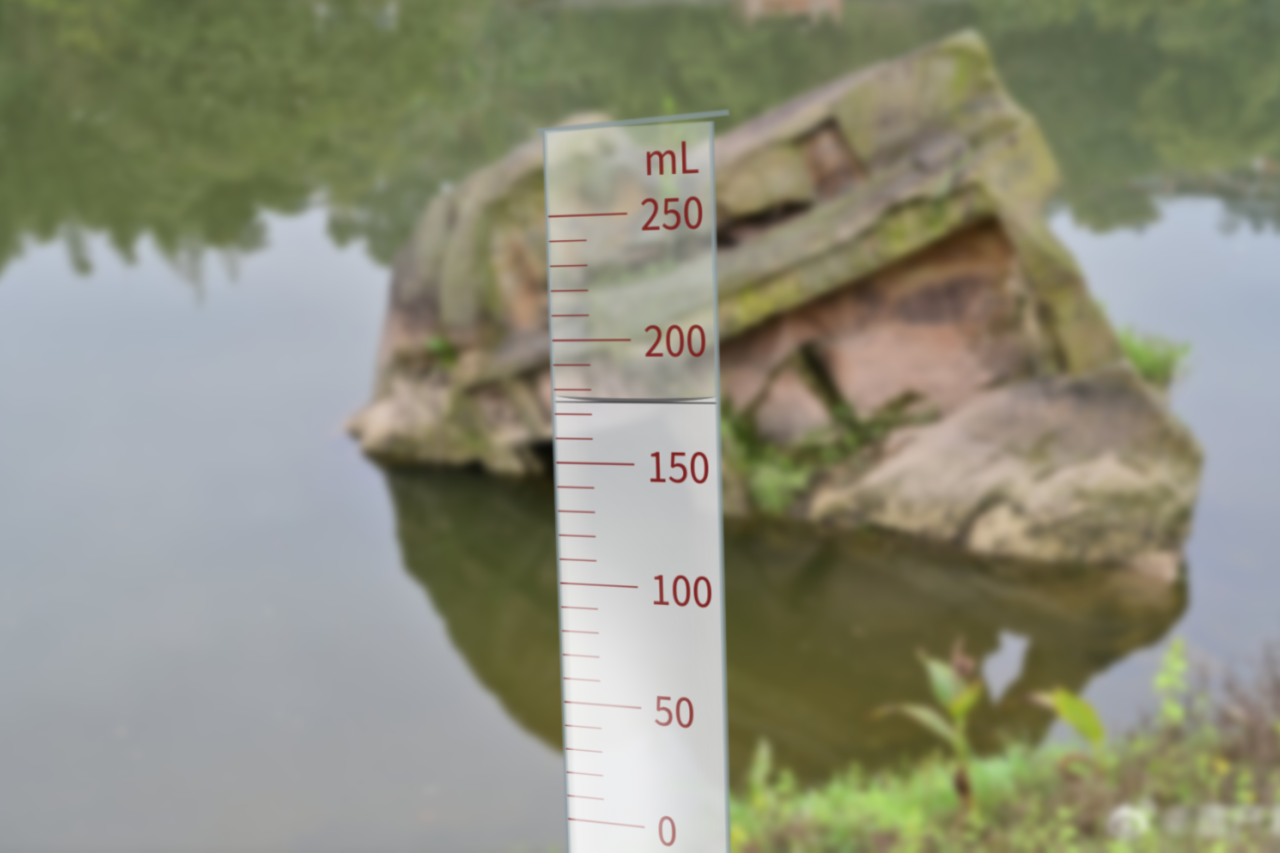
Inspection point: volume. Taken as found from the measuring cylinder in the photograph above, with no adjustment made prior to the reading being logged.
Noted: 175 mL
